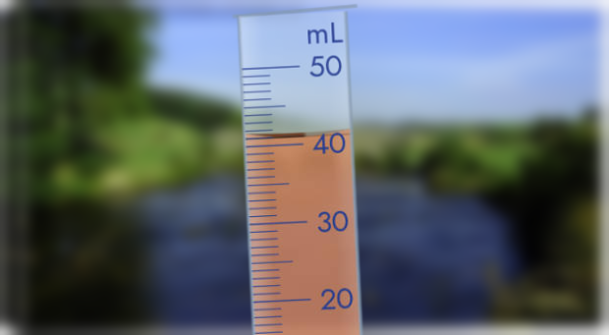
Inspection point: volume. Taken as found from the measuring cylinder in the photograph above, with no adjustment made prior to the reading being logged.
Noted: 41 mL
